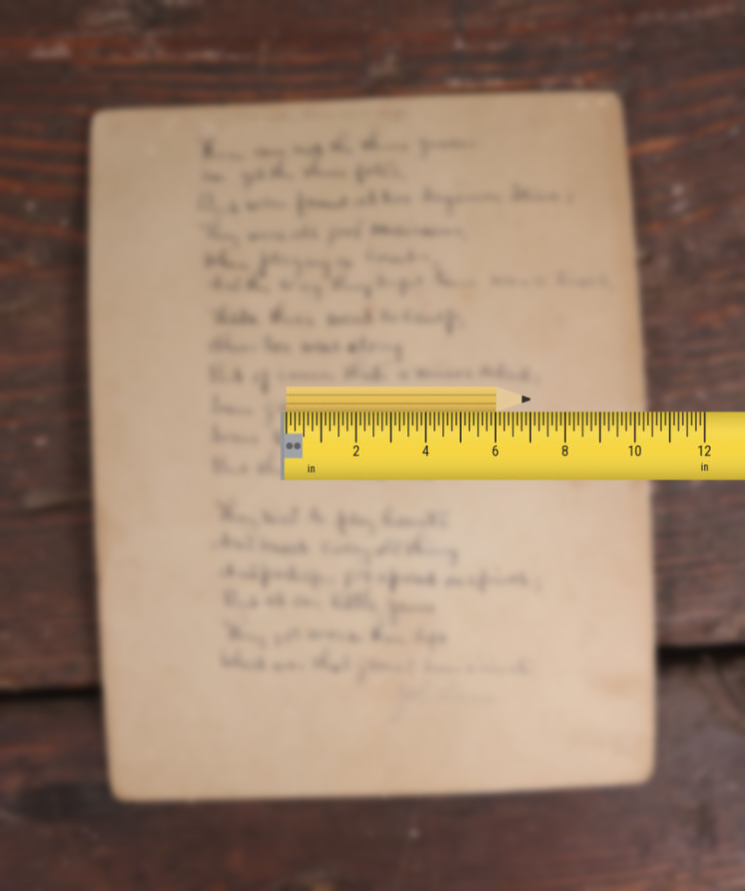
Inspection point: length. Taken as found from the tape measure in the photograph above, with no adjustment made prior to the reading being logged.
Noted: 7 in
